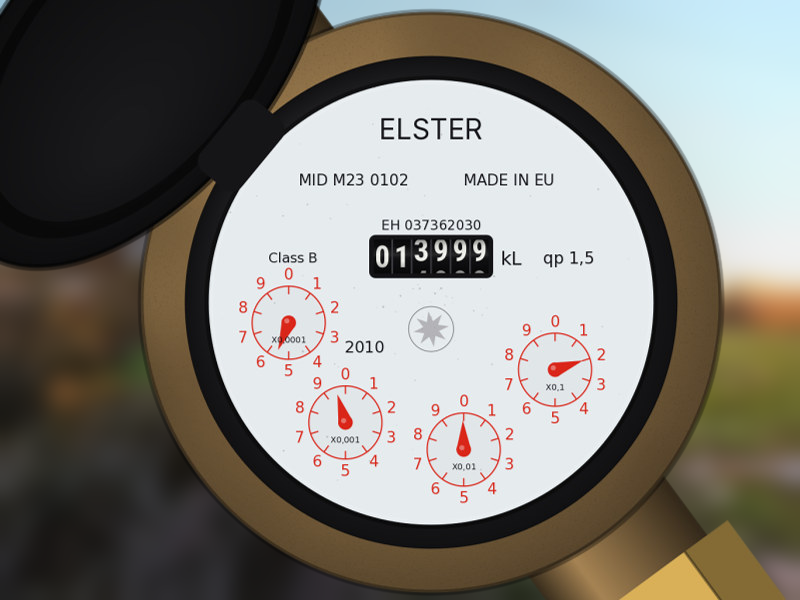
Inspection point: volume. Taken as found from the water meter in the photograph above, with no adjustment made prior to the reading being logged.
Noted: 13999.1995 kL
